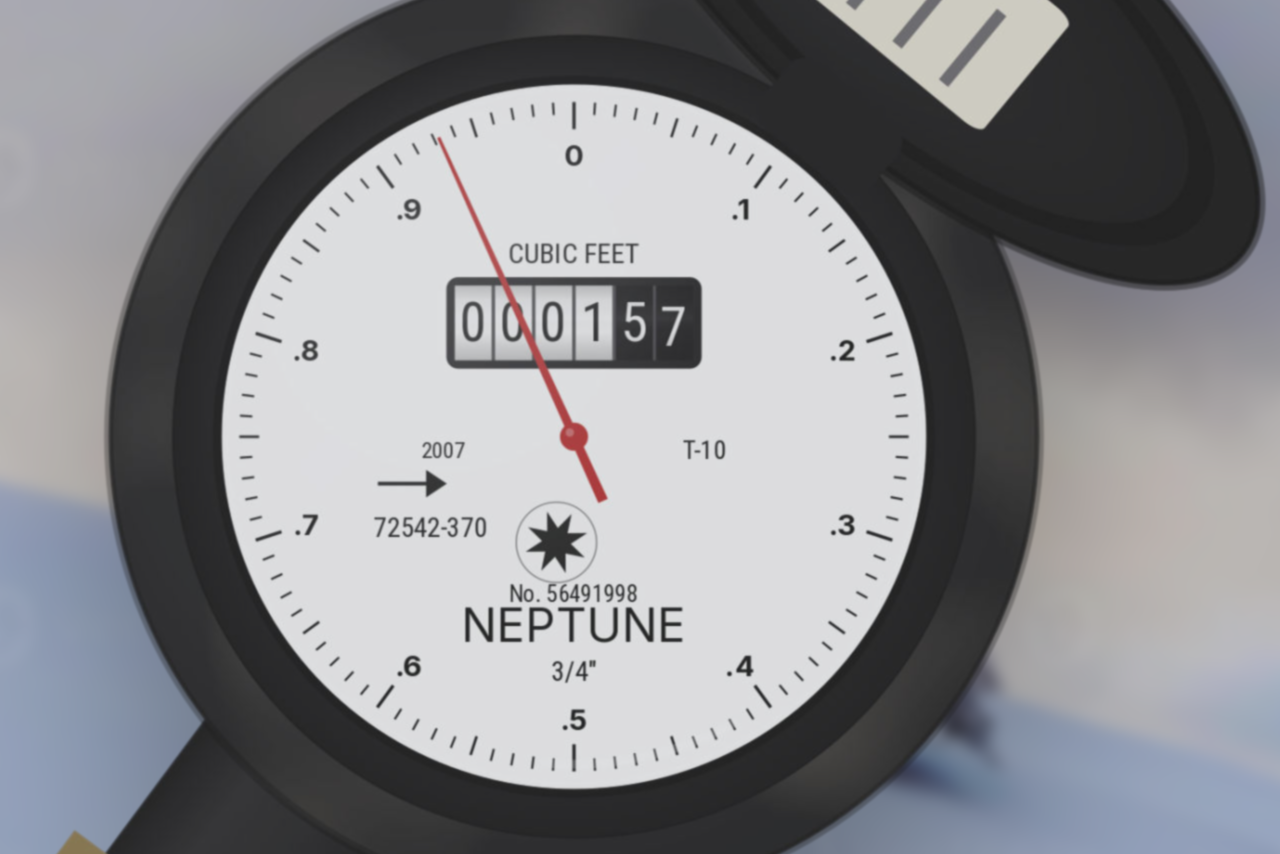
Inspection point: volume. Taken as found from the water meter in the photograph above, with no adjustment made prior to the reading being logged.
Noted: 156.93 ft³
